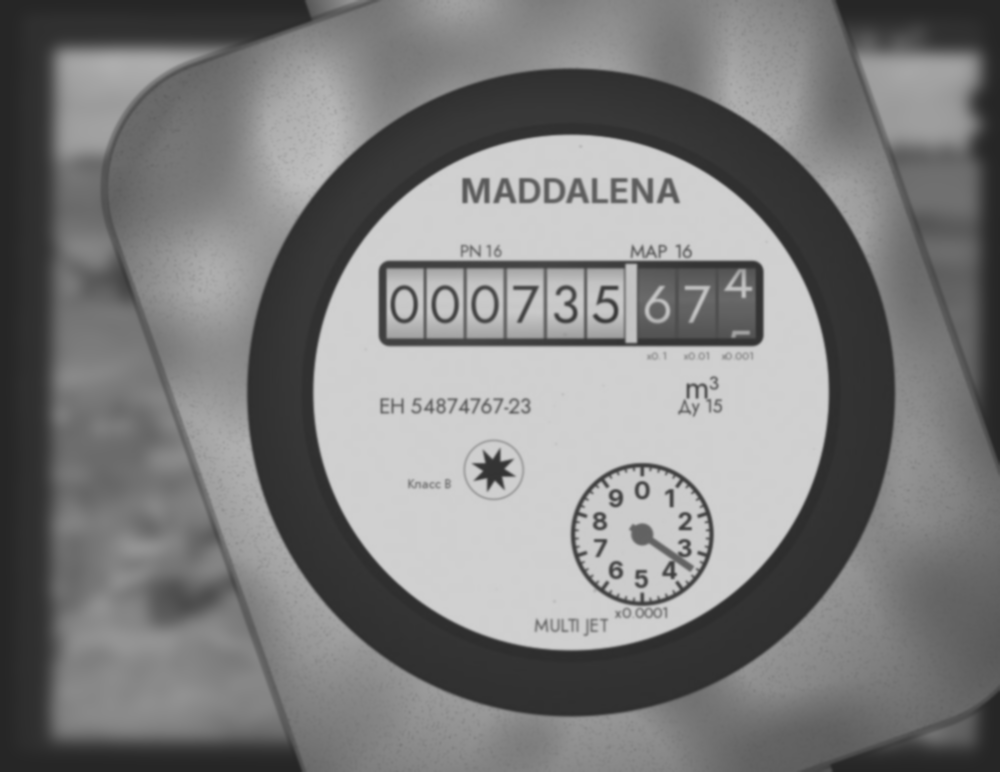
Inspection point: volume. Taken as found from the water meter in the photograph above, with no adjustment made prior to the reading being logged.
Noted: 735.6743 m³
